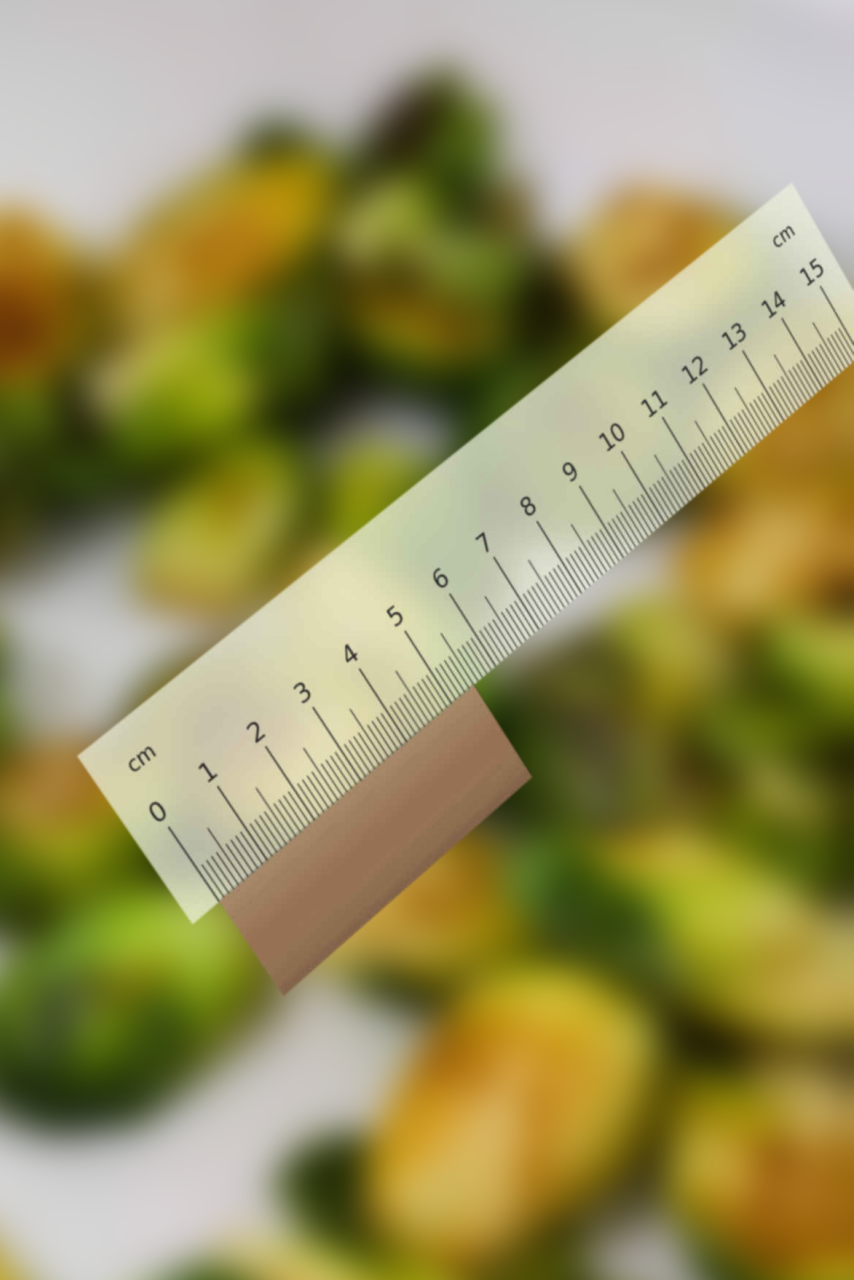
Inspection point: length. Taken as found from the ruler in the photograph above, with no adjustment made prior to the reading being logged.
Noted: 5.5 cm
